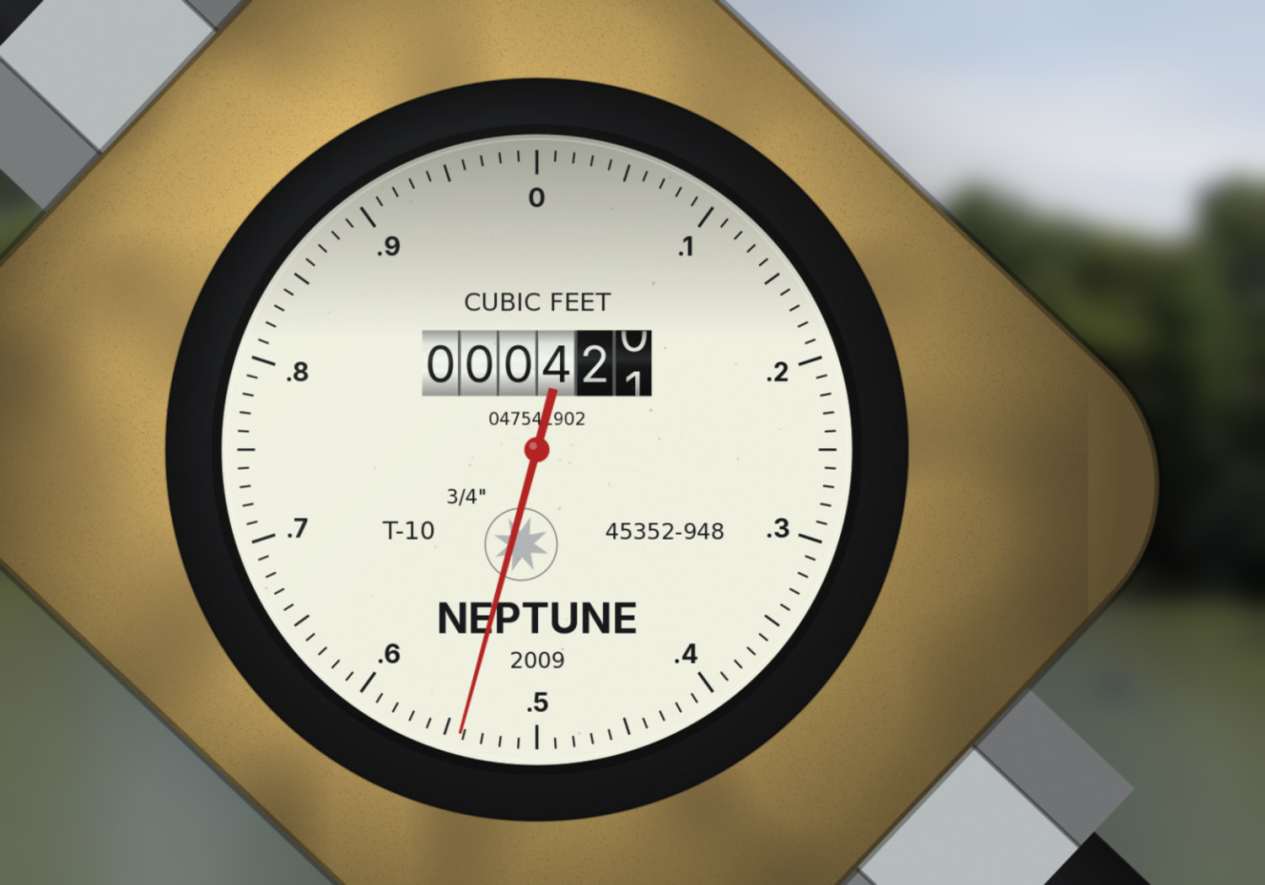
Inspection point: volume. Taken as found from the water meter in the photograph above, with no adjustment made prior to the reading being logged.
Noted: 420.54 ft³
